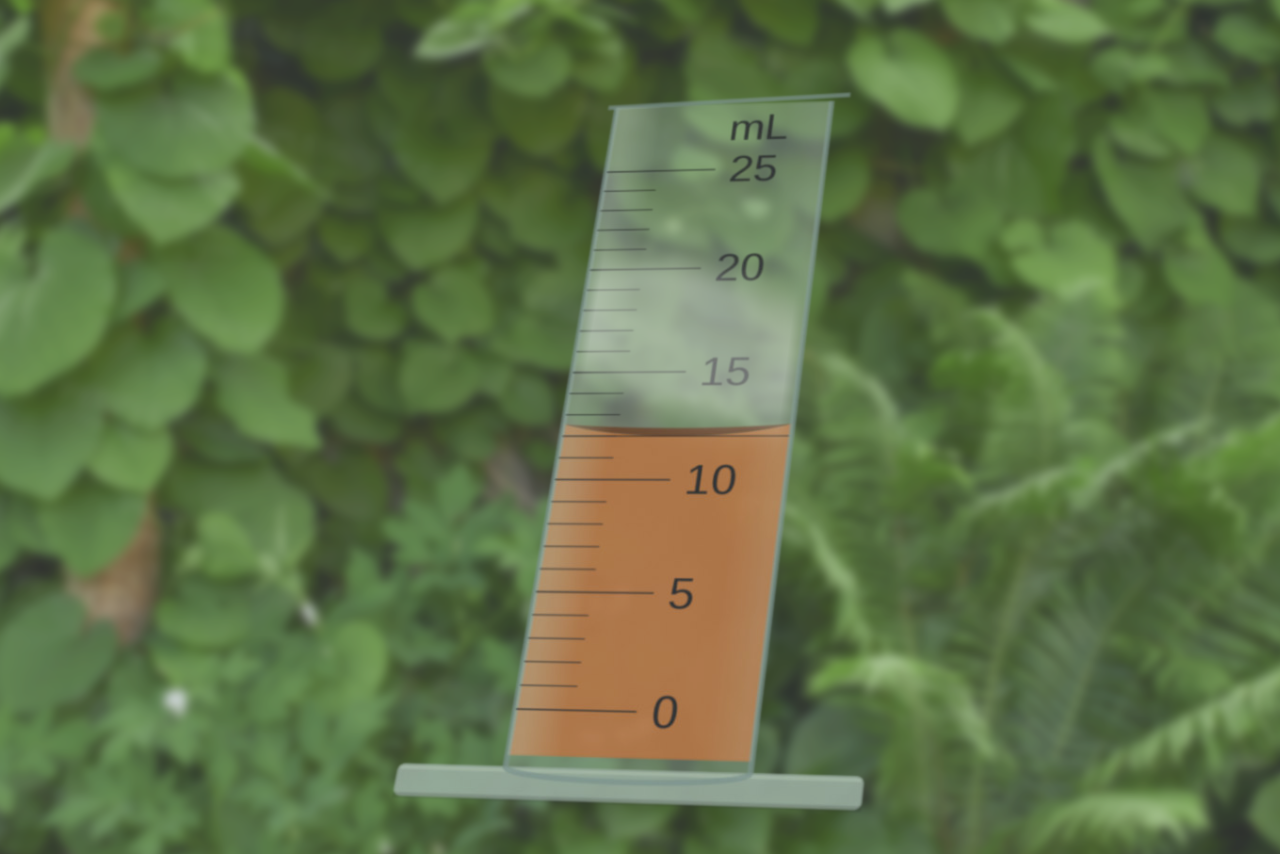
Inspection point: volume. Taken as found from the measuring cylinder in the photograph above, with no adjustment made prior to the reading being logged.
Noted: 12 mL
